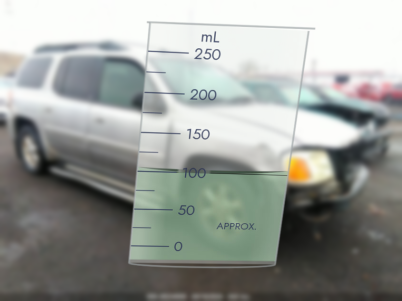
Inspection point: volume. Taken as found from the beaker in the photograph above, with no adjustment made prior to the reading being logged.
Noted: 100 mL
